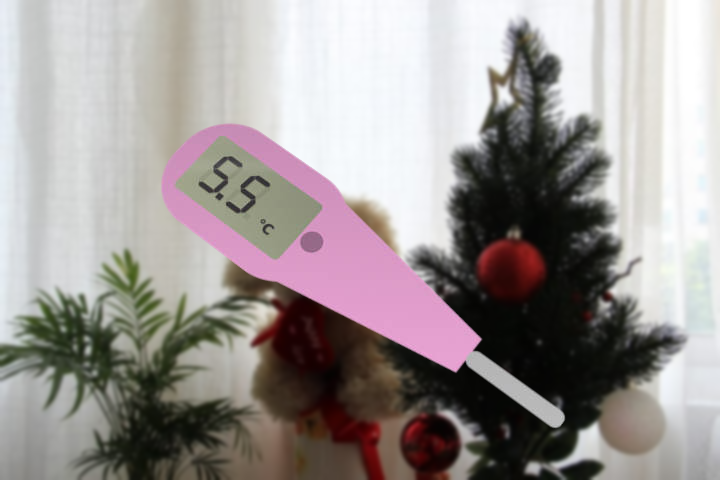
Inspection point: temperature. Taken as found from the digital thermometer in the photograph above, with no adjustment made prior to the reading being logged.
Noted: 5.5 °C
